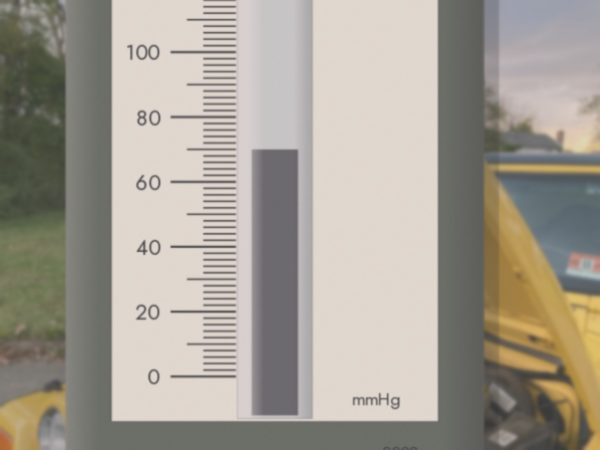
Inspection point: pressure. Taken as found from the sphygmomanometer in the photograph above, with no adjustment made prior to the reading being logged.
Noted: 70 mmHg
